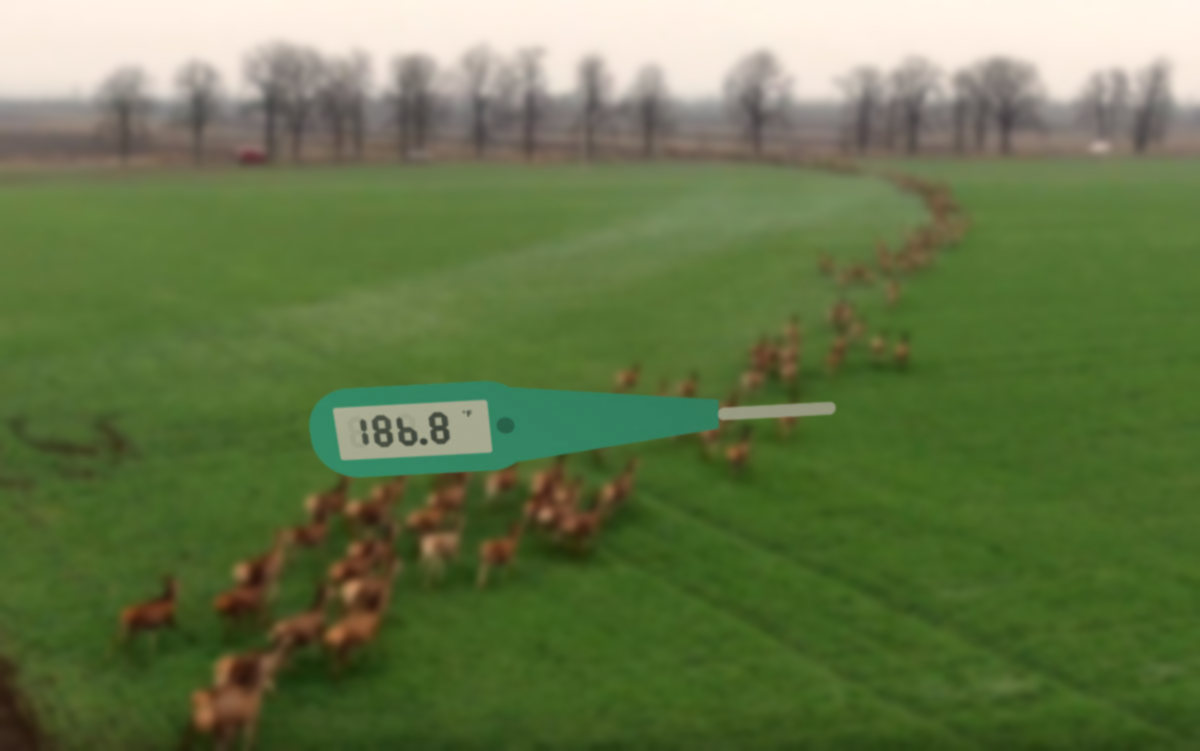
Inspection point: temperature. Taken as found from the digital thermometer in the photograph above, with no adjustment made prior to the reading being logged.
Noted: 186.8 °F
